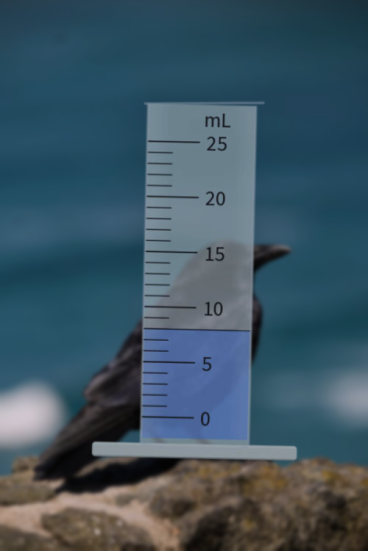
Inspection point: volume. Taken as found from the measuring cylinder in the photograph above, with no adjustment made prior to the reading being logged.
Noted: 8 mL
